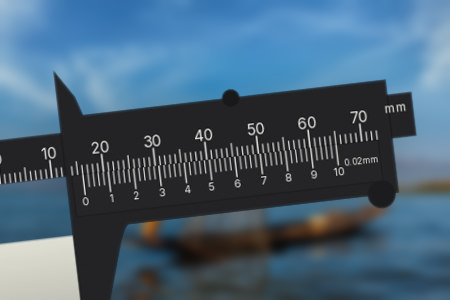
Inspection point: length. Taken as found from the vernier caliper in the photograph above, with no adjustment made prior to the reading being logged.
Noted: 16.0 mm
